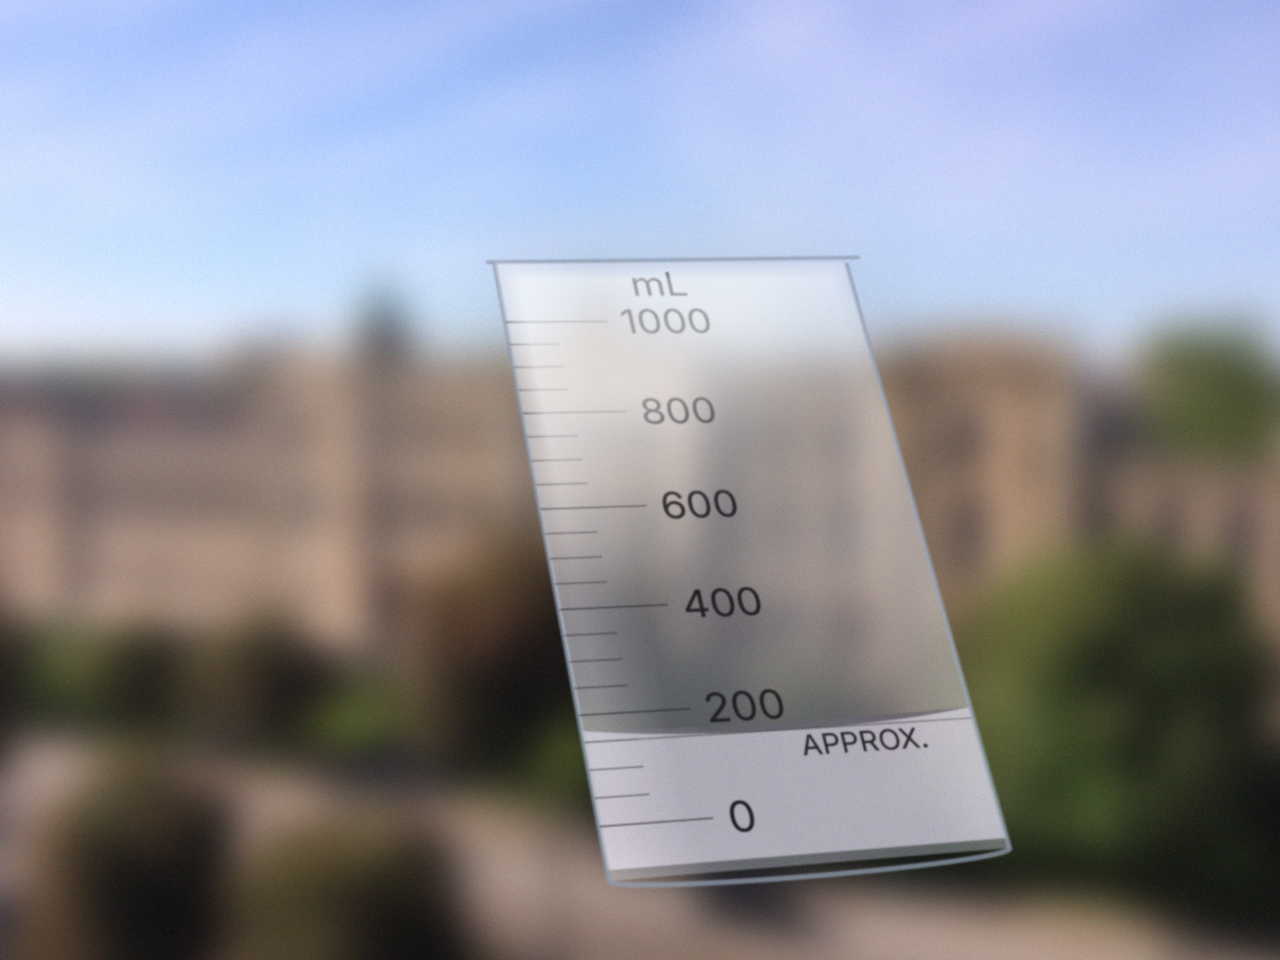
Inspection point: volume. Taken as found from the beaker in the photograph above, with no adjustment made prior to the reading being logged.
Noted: 150 mL
